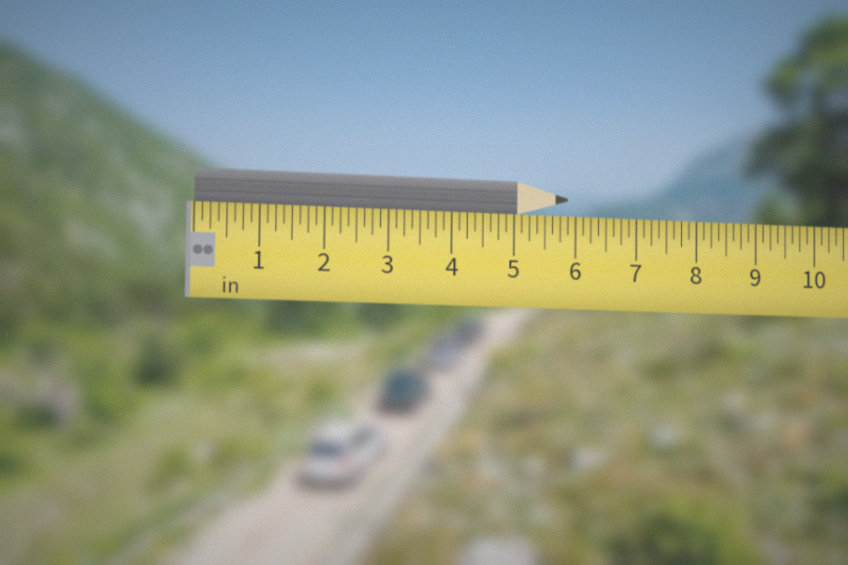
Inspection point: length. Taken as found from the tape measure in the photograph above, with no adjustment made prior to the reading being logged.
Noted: 5.875 in
